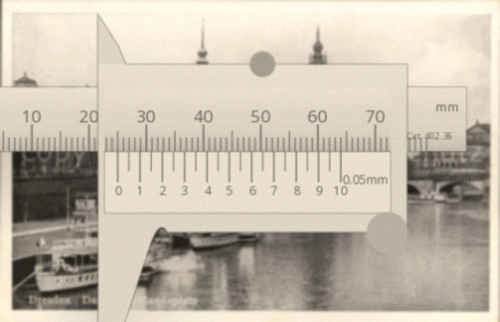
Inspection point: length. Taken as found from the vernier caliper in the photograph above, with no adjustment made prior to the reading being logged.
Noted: 25.0 mm
